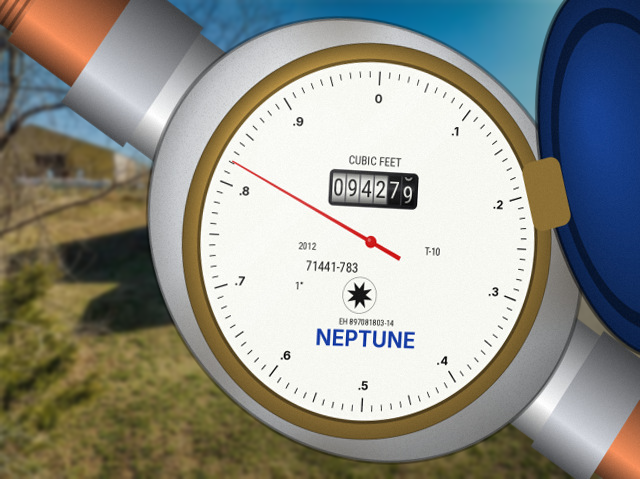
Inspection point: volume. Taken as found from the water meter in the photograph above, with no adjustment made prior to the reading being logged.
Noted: 94278.82 ft³
